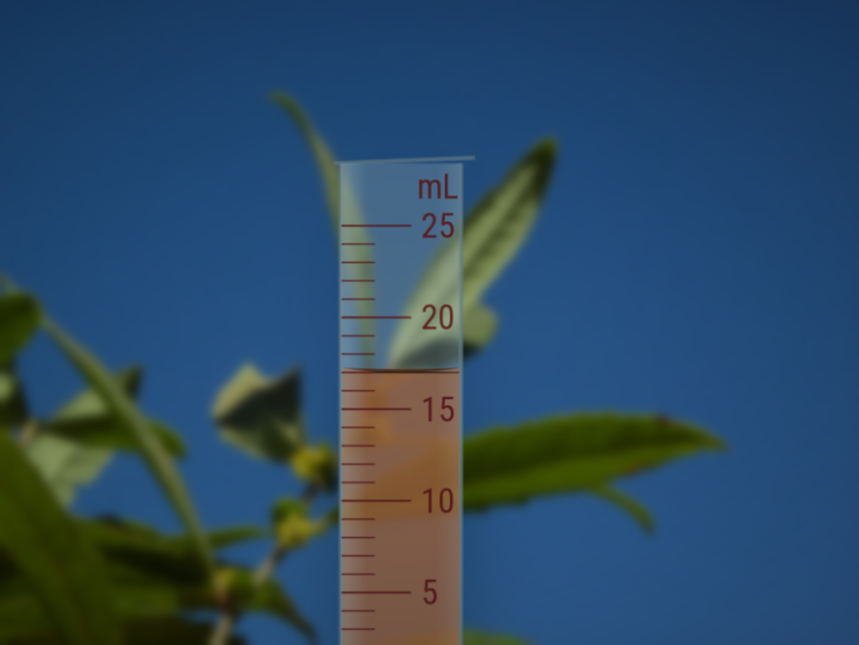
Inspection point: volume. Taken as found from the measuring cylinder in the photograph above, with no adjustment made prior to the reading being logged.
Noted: 17 mL
